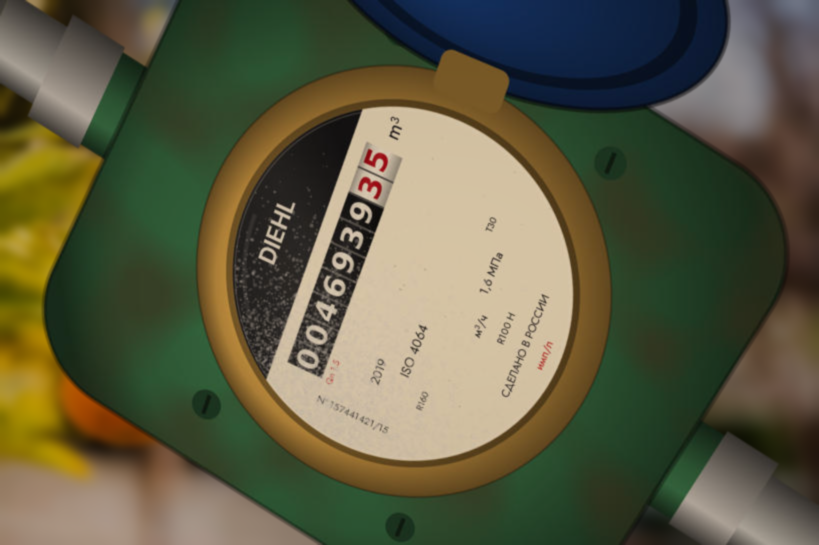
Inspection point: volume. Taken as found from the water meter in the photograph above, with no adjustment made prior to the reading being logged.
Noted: 46939.35 m³
